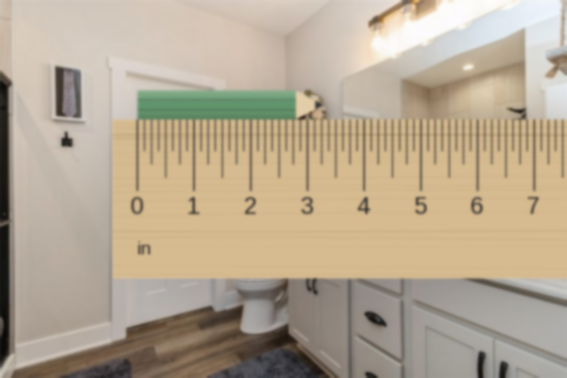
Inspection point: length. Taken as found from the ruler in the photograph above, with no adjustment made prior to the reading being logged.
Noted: 3.25 in
